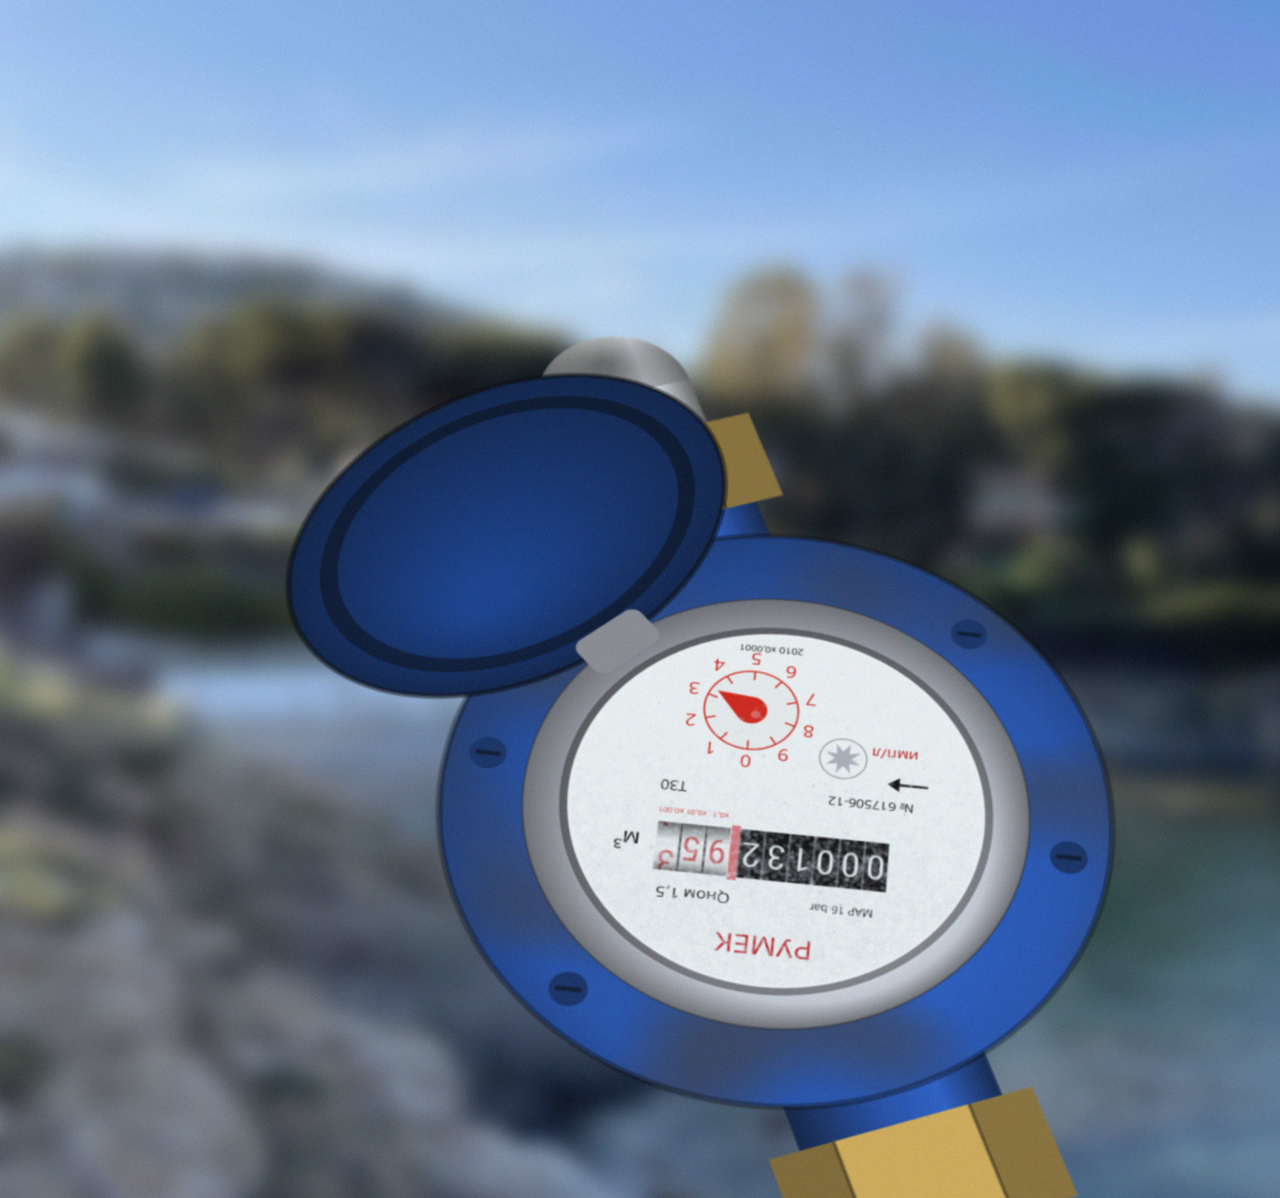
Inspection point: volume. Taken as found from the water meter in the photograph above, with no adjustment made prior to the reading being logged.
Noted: 132.9533 m³
